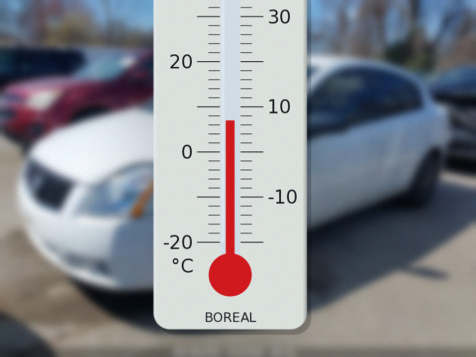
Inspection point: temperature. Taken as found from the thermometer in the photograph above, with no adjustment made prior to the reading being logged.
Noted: 7 °C
